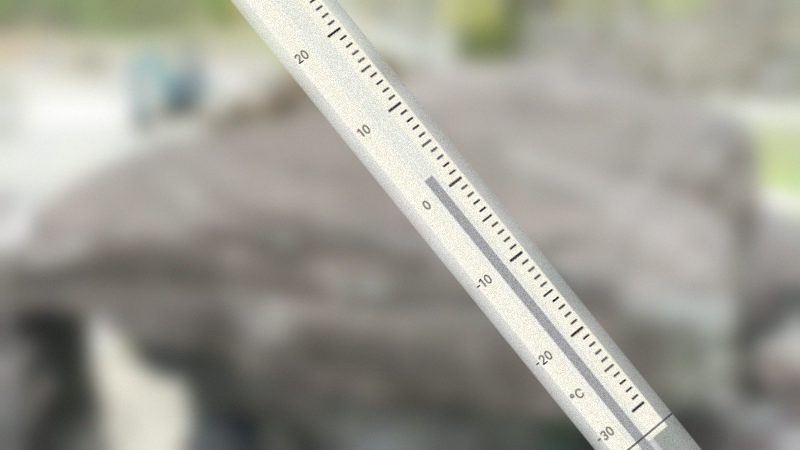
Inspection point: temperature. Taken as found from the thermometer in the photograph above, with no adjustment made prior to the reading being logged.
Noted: 2 °C
